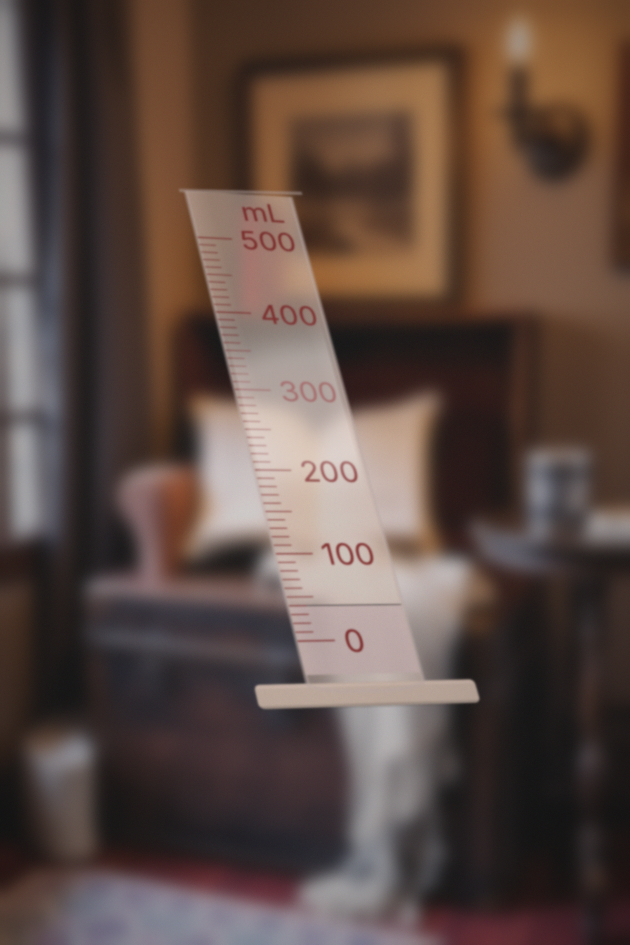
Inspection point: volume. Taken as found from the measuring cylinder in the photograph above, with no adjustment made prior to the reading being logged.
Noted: 40 mL
